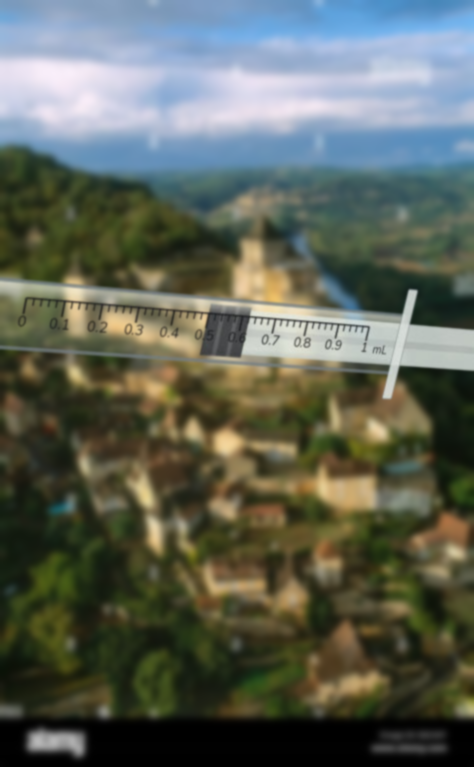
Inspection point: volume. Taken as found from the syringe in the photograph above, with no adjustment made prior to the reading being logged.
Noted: 0.5 mL
